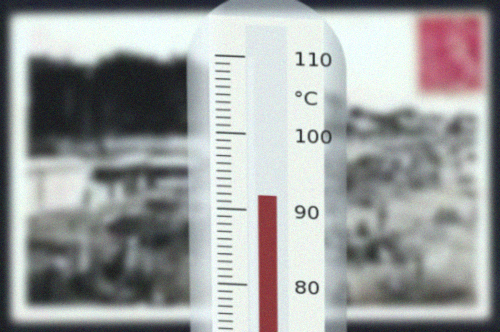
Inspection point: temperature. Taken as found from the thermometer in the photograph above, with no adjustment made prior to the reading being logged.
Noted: 92 °C
